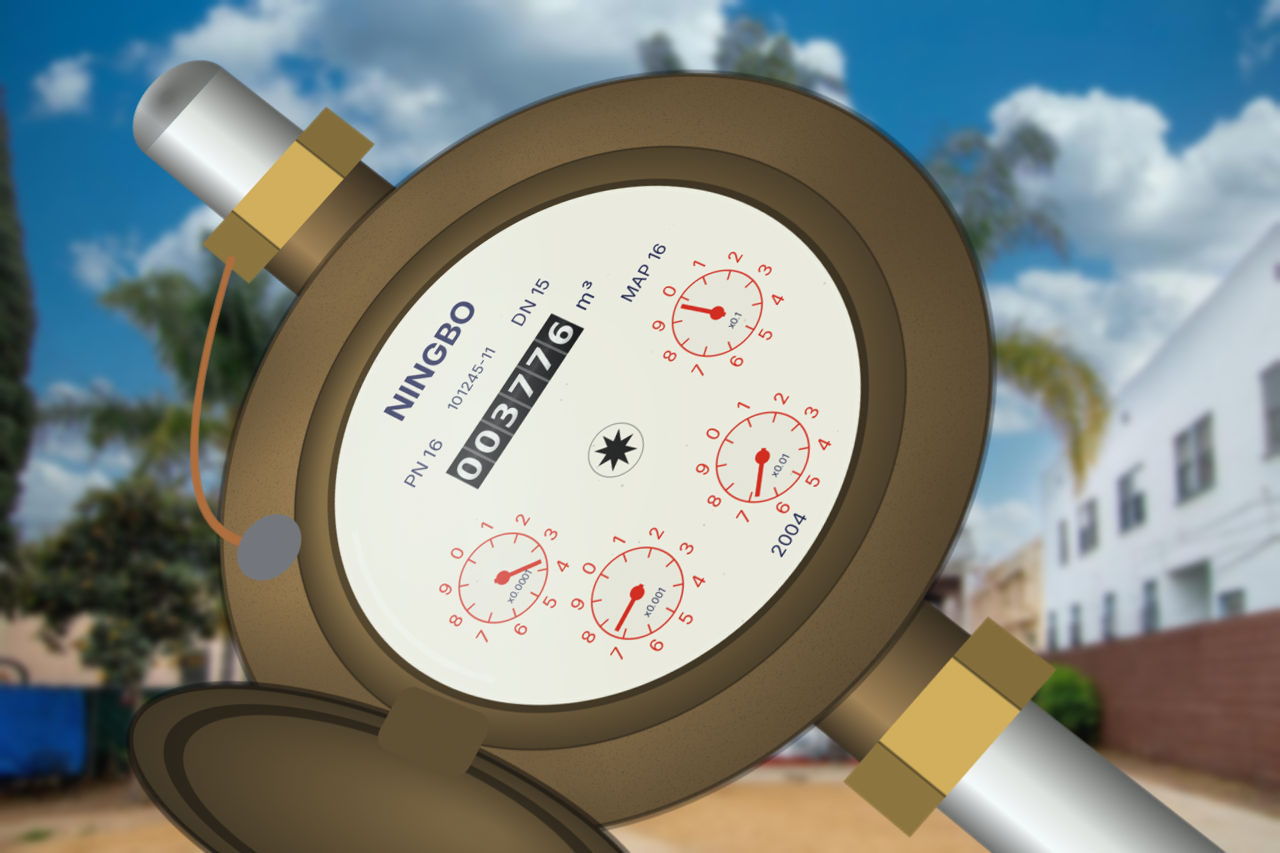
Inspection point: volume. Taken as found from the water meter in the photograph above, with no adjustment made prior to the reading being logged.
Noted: 3775.9673 m³
